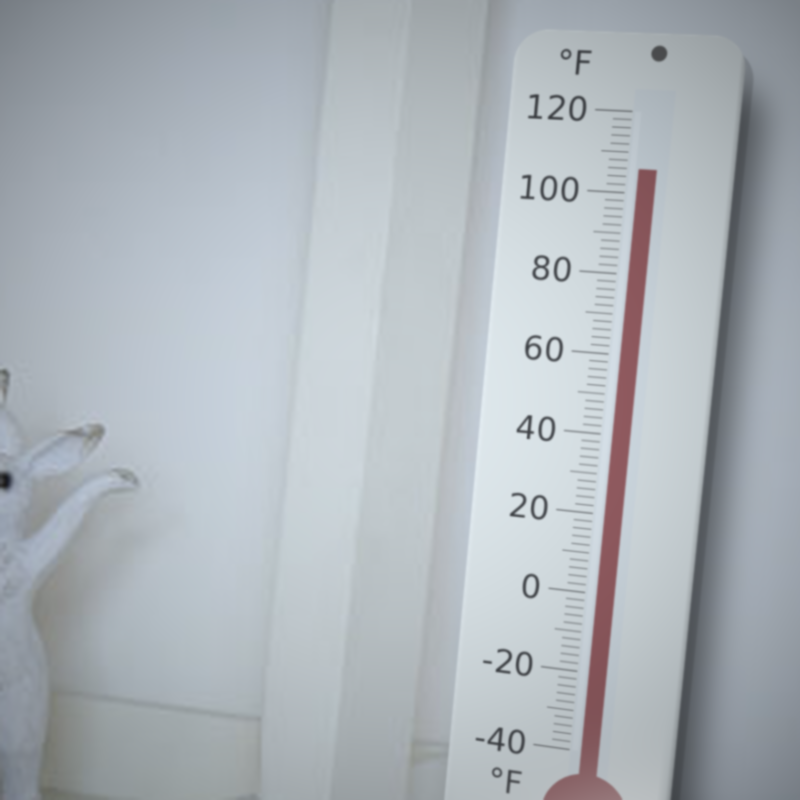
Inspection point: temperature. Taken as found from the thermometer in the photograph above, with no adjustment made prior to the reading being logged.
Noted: 106 °F
